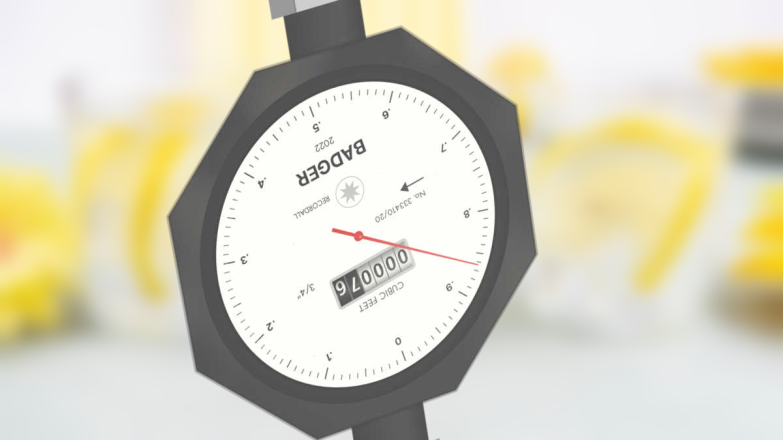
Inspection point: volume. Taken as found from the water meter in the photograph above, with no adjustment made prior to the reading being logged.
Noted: 75.86 ft³
